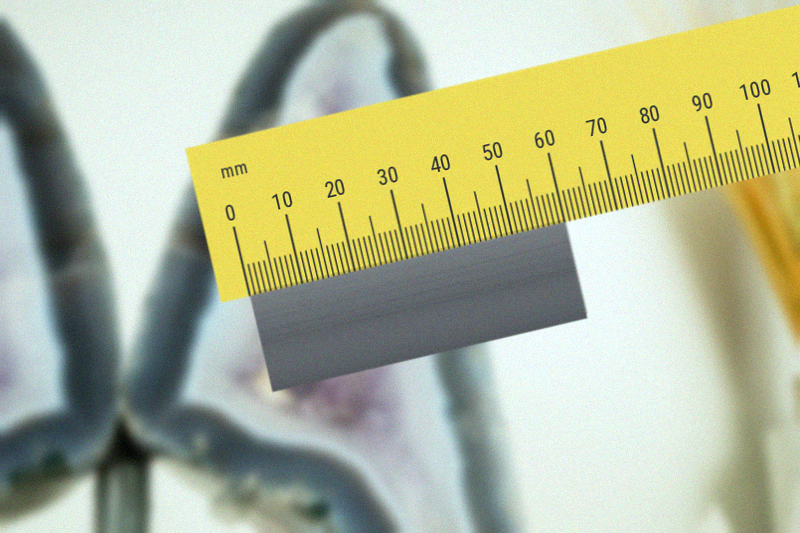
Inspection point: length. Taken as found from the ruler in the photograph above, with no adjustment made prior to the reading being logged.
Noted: 60 mm
